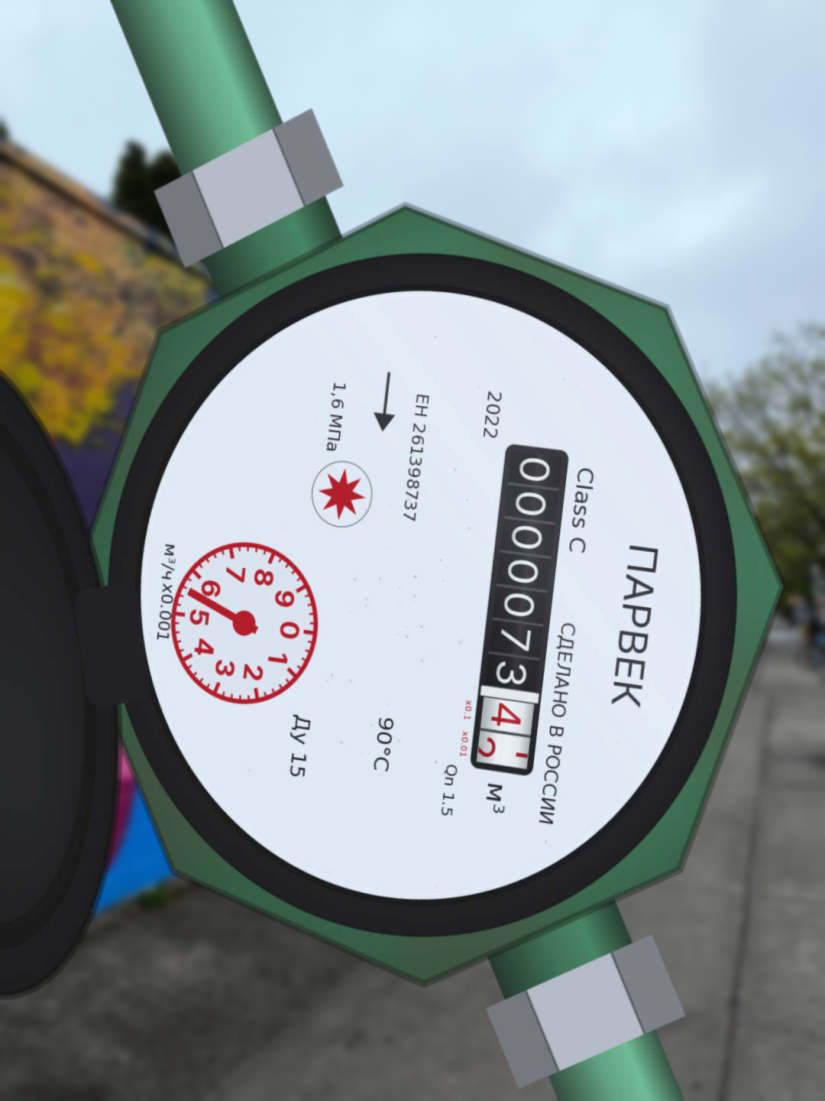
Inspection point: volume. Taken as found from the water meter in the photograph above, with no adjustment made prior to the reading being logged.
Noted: 73.415 m³
